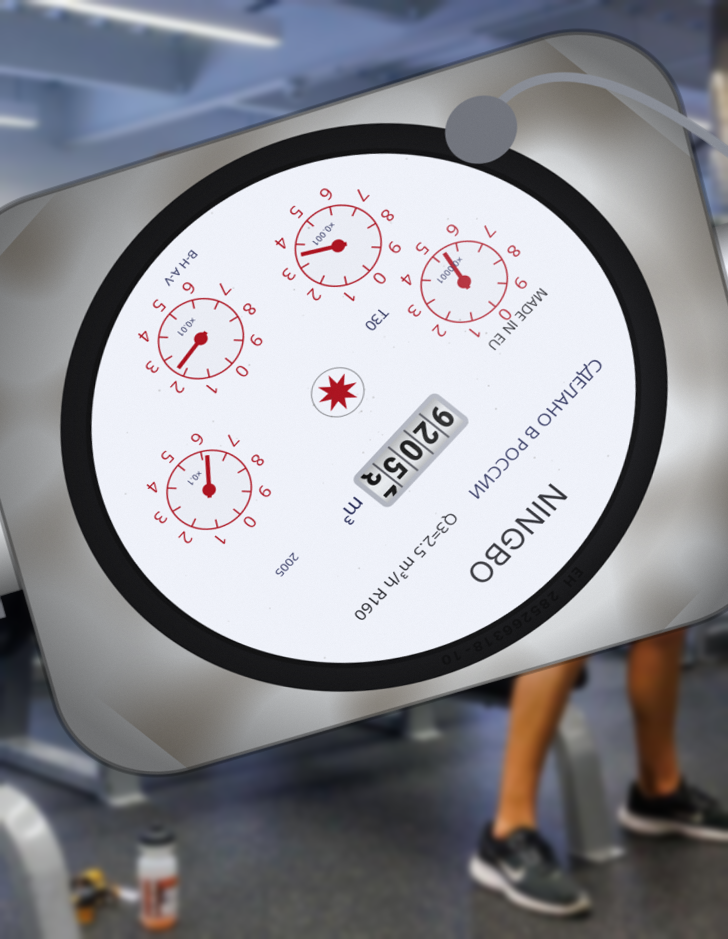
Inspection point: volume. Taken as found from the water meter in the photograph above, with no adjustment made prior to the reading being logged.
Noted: 92052.6235 m³
